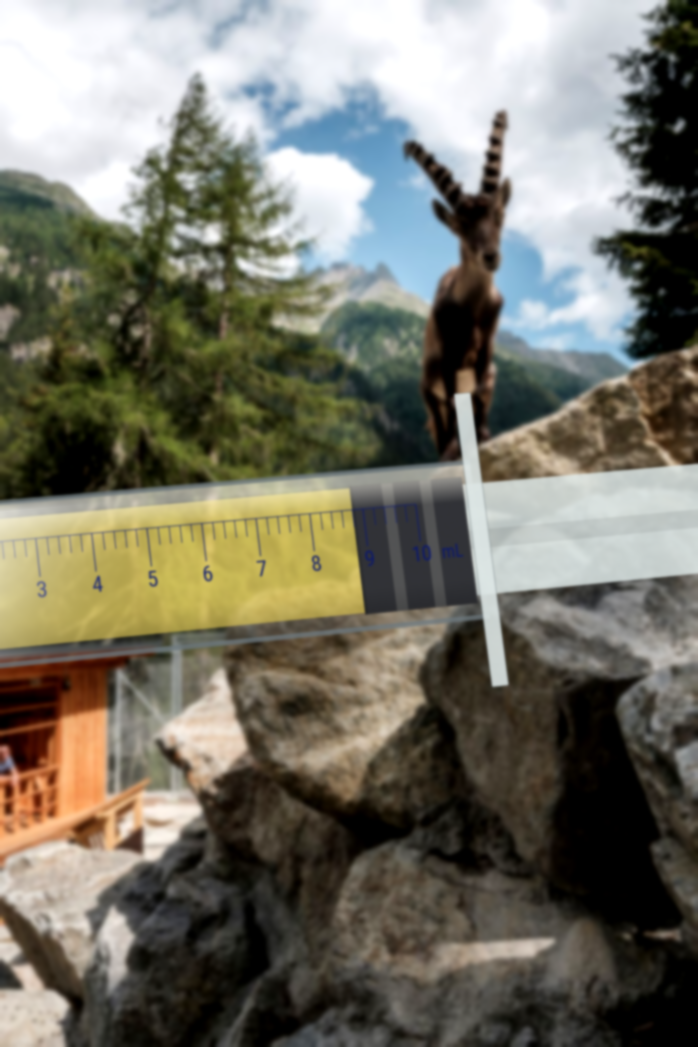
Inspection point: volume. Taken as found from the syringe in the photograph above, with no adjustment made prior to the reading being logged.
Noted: 8.8 mL
